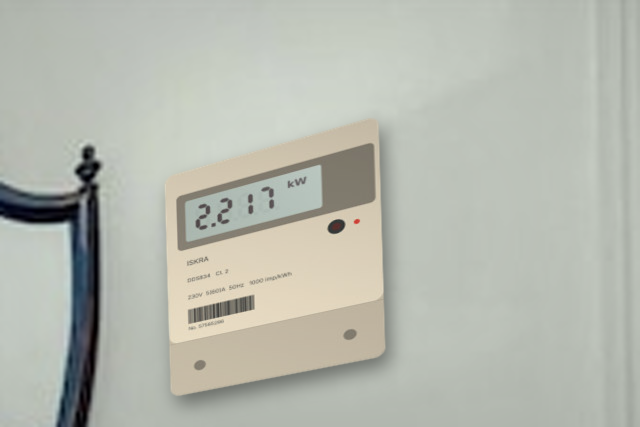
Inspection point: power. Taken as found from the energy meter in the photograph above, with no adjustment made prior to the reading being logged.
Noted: 2.217 kW
